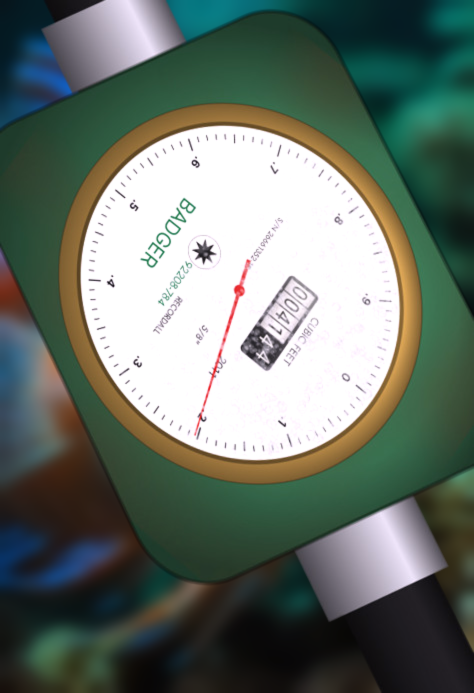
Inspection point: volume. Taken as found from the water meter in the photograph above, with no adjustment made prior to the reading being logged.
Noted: 4144.20 ft³
